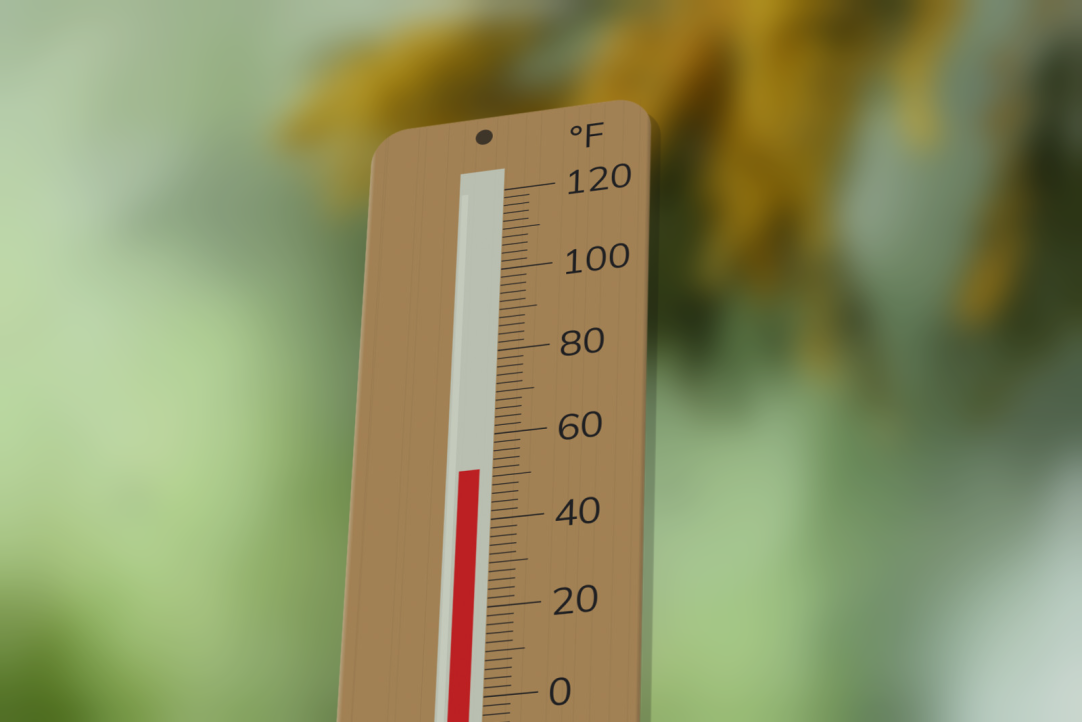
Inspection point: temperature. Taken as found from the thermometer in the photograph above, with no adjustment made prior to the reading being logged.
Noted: 52 °F
